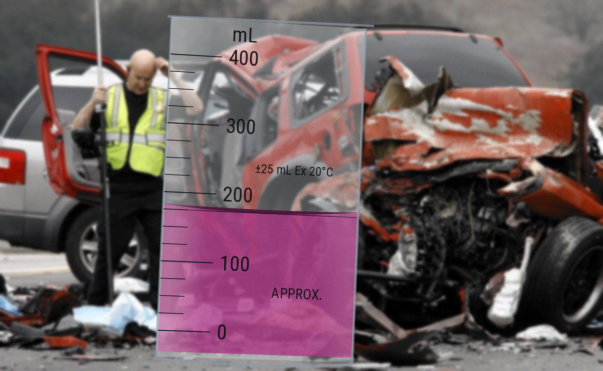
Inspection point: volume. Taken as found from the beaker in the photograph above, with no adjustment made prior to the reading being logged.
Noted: 175 mL
